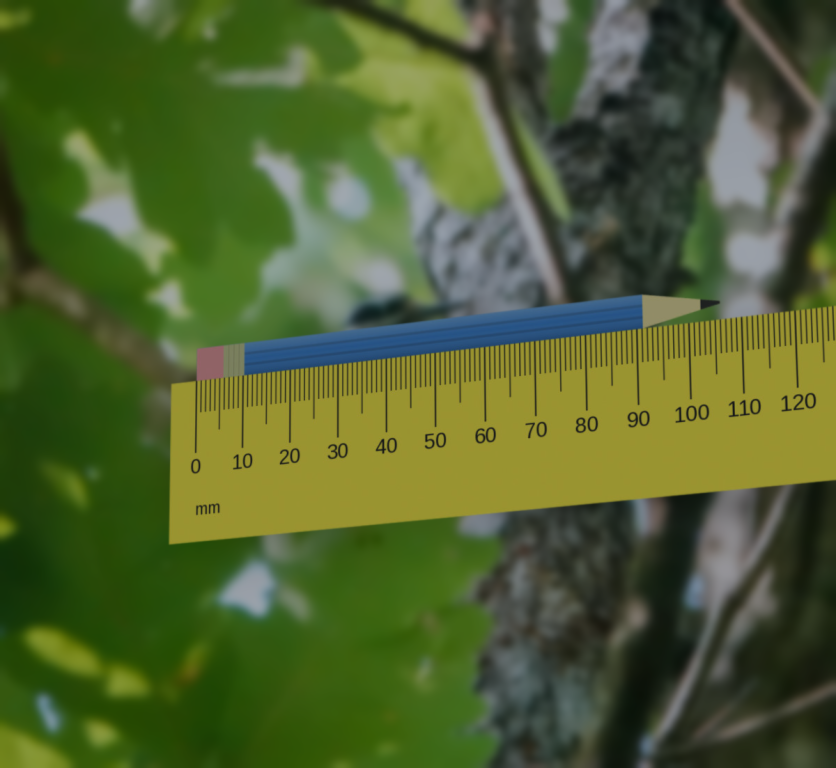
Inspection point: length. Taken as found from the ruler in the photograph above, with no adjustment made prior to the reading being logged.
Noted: 106 mm
